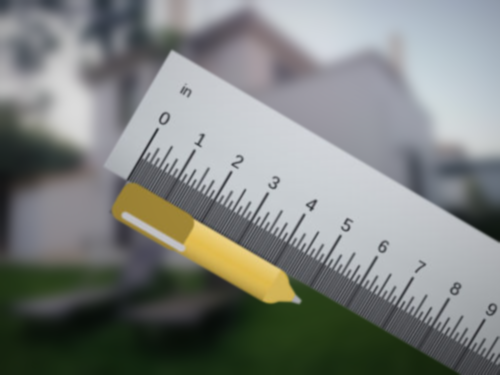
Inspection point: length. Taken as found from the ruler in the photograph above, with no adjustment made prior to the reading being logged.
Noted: 5 in
